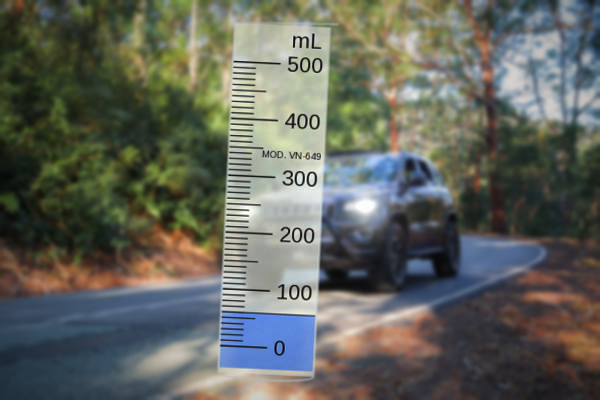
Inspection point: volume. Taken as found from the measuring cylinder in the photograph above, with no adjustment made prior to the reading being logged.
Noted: 60 mL
